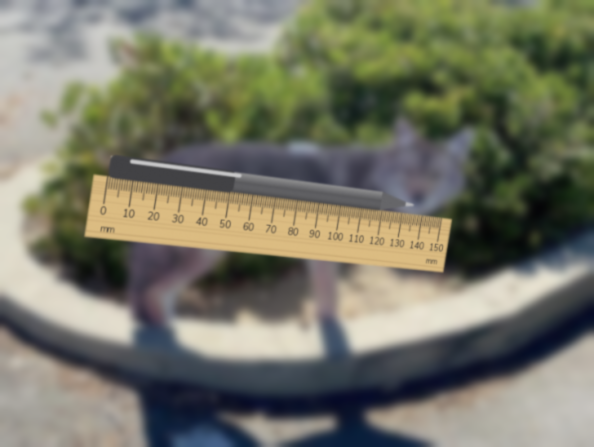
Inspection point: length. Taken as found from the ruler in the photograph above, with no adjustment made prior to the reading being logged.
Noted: 135 mm
